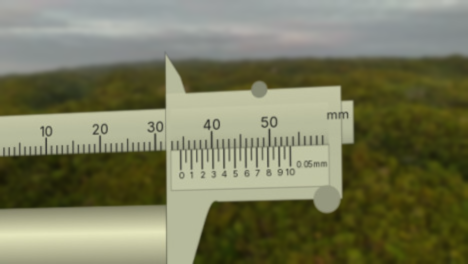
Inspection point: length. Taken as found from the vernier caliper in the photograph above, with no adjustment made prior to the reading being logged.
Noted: 34.5 mm
